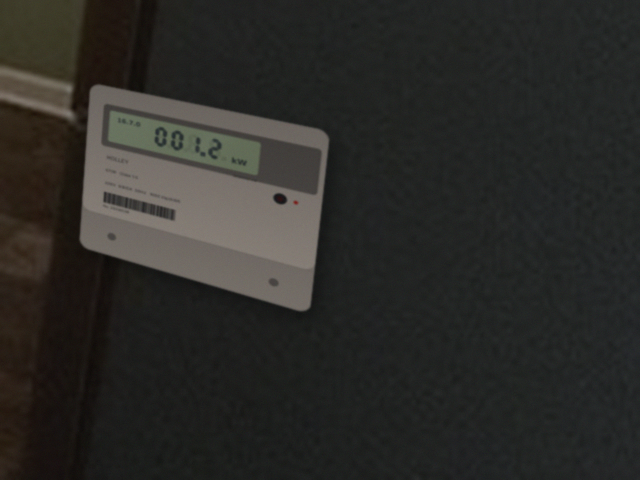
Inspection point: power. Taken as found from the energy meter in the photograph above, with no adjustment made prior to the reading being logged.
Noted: 1.2 kW
